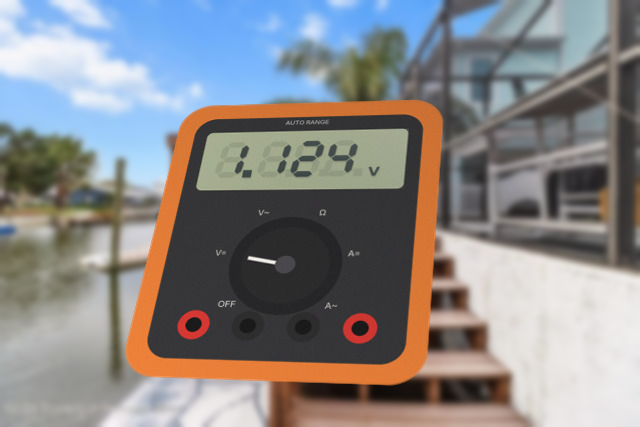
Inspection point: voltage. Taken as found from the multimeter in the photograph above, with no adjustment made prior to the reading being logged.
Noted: 1.124 V
